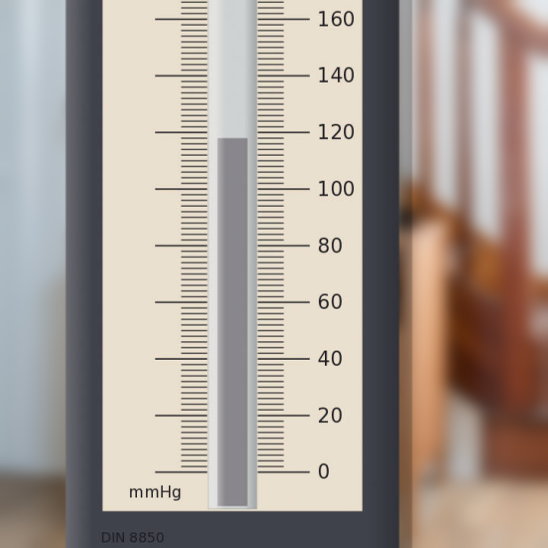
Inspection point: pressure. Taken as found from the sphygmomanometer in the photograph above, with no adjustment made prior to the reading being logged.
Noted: 118 mmHg
